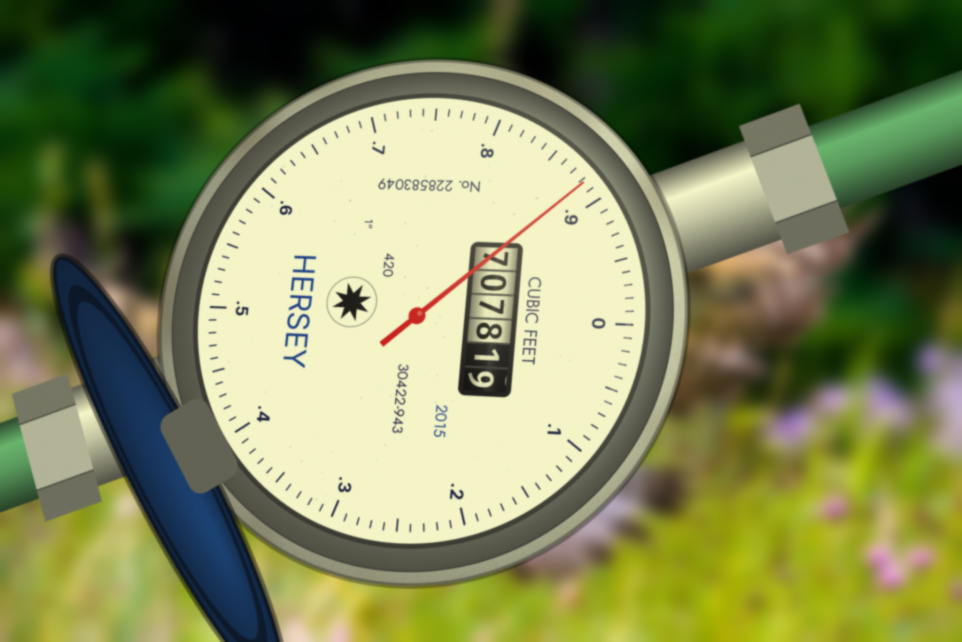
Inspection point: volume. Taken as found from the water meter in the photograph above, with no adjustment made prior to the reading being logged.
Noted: 707818.88 ft³
